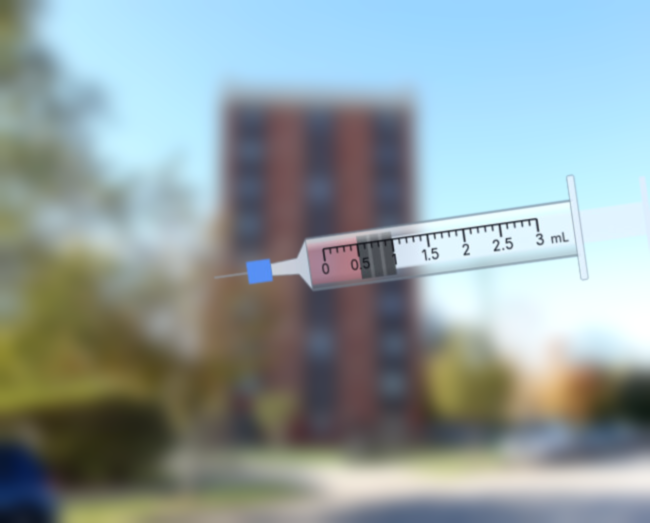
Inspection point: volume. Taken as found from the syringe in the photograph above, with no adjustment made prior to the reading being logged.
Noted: 0.5 mL
